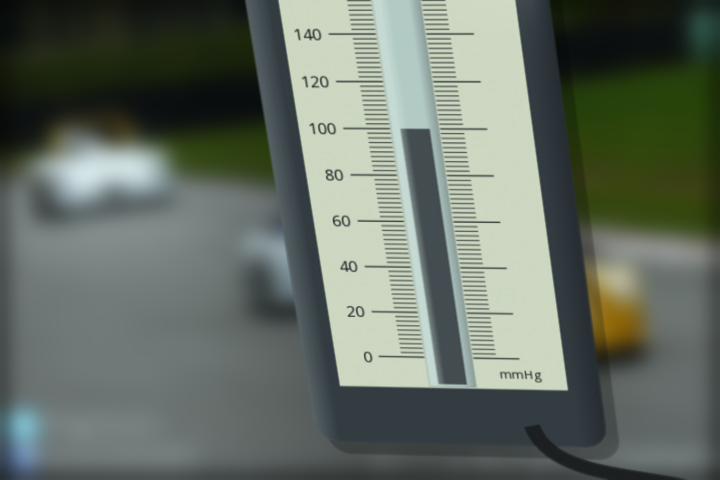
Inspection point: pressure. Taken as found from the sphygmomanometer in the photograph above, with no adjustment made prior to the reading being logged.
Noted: 100 mmHg
